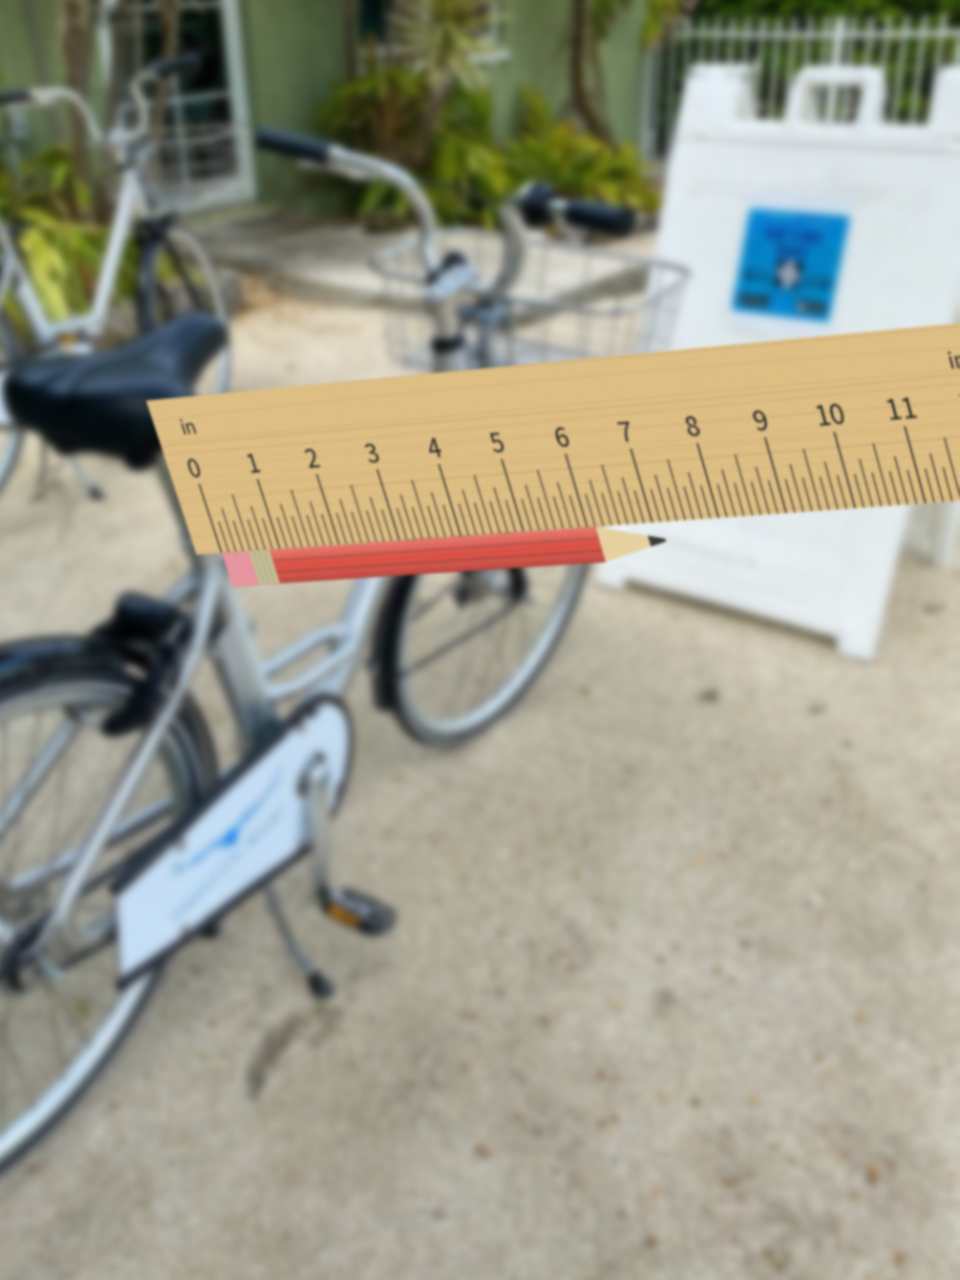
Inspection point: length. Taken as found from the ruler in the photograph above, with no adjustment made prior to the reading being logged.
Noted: 7.125 in
